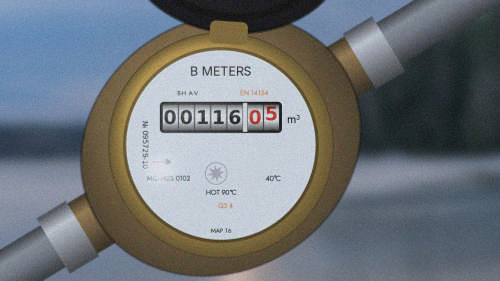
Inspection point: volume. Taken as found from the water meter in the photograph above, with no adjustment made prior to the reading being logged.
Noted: 116.05 m³
